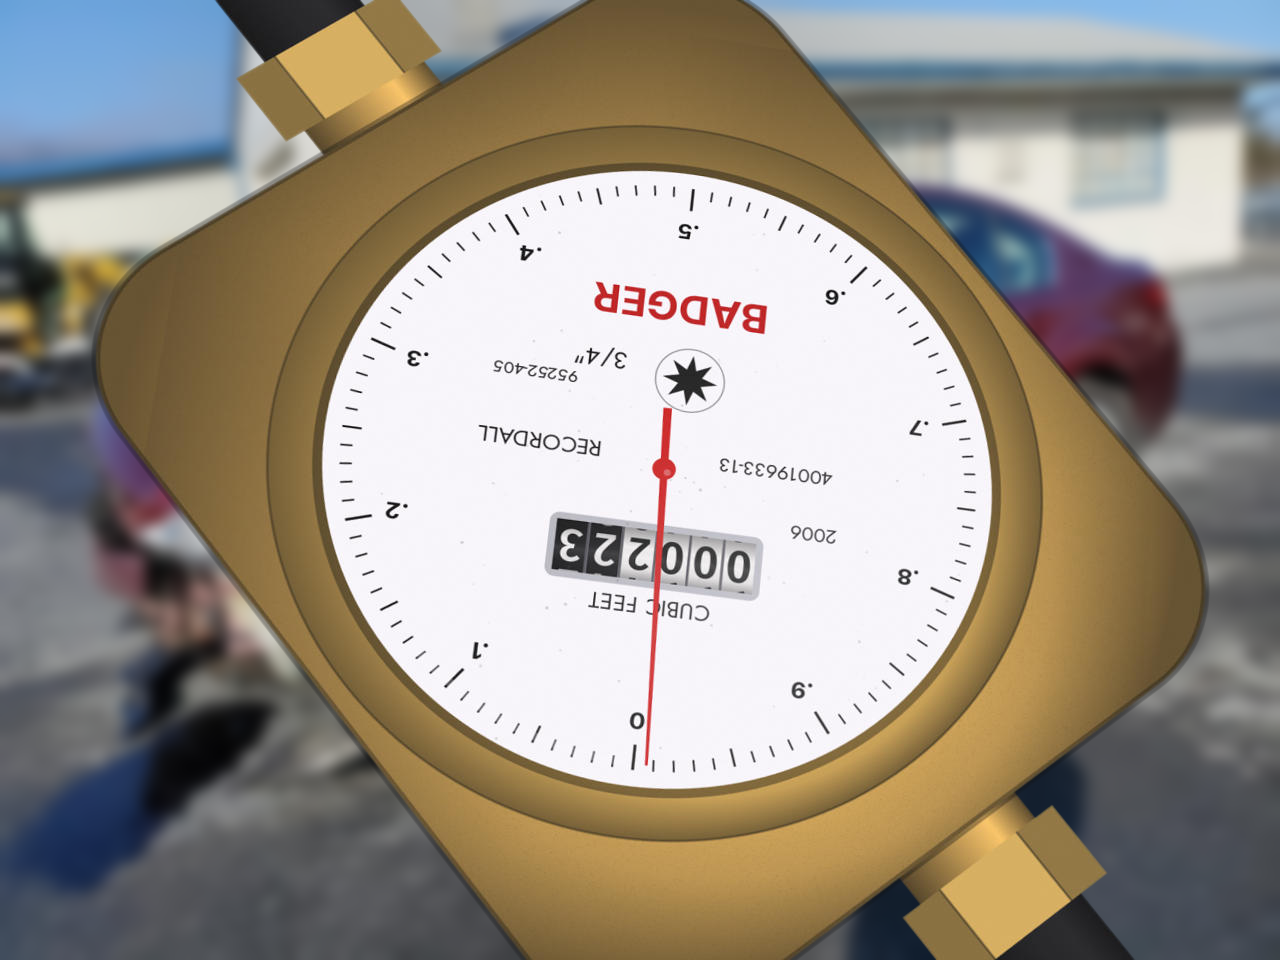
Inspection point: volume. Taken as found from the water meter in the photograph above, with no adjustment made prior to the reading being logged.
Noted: 222.99 ft³
